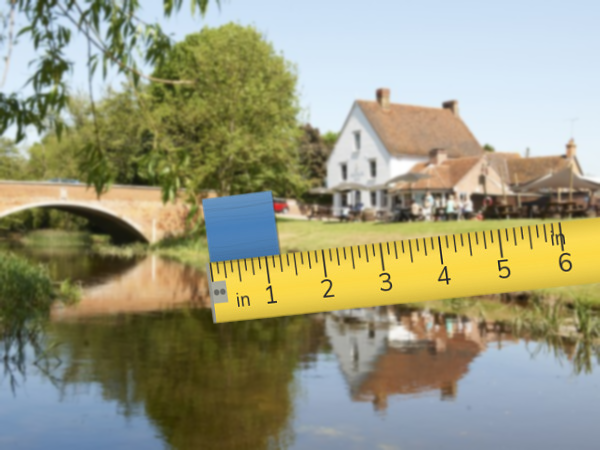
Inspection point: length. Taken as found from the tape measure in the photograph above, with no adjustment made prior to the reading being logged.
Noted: 1.25 in
